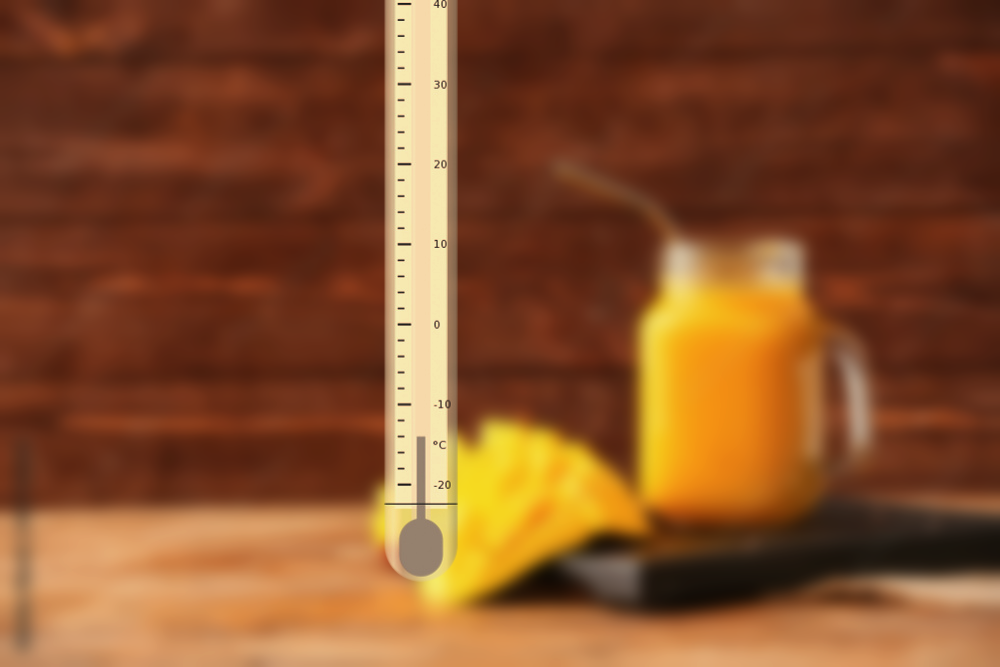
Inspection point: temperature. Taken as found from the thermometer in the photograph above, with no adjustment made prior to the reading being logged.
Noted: -14 °C
